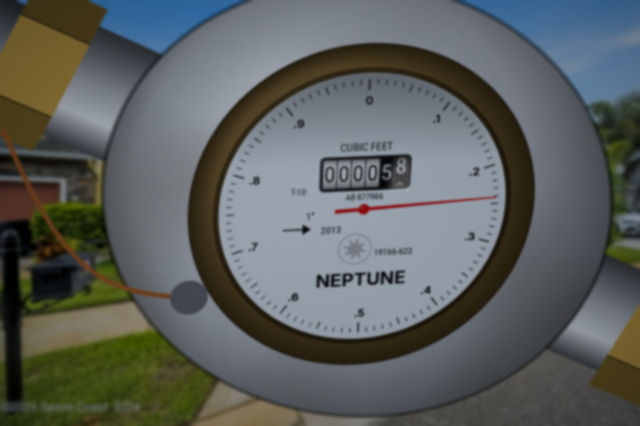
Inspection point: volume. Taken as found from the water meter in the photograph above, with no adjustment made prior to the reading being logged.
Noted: 58.24 ft³
